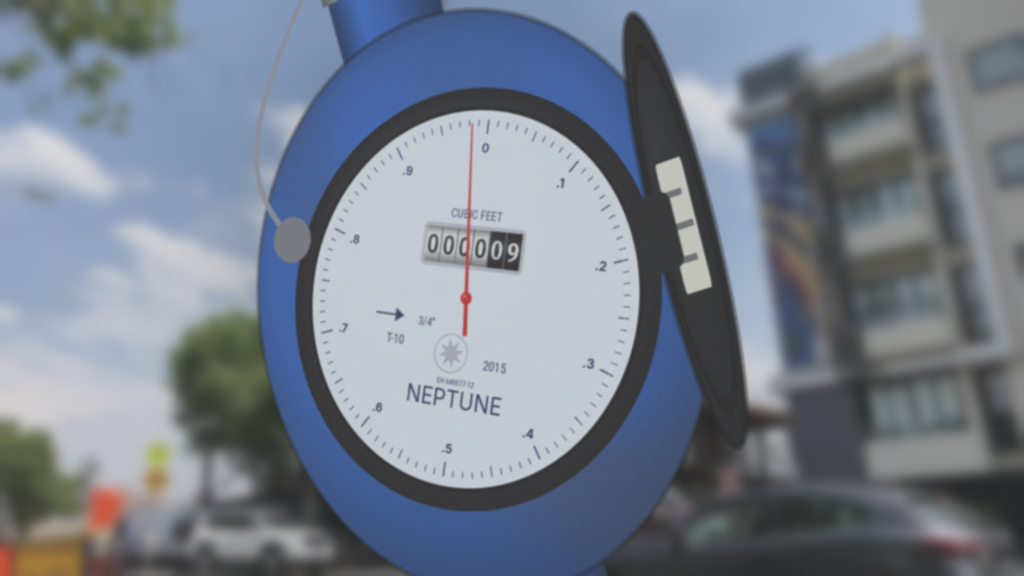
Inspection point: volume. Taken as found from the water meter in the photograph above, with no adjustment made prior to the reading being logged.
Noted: 8.98 ft³
